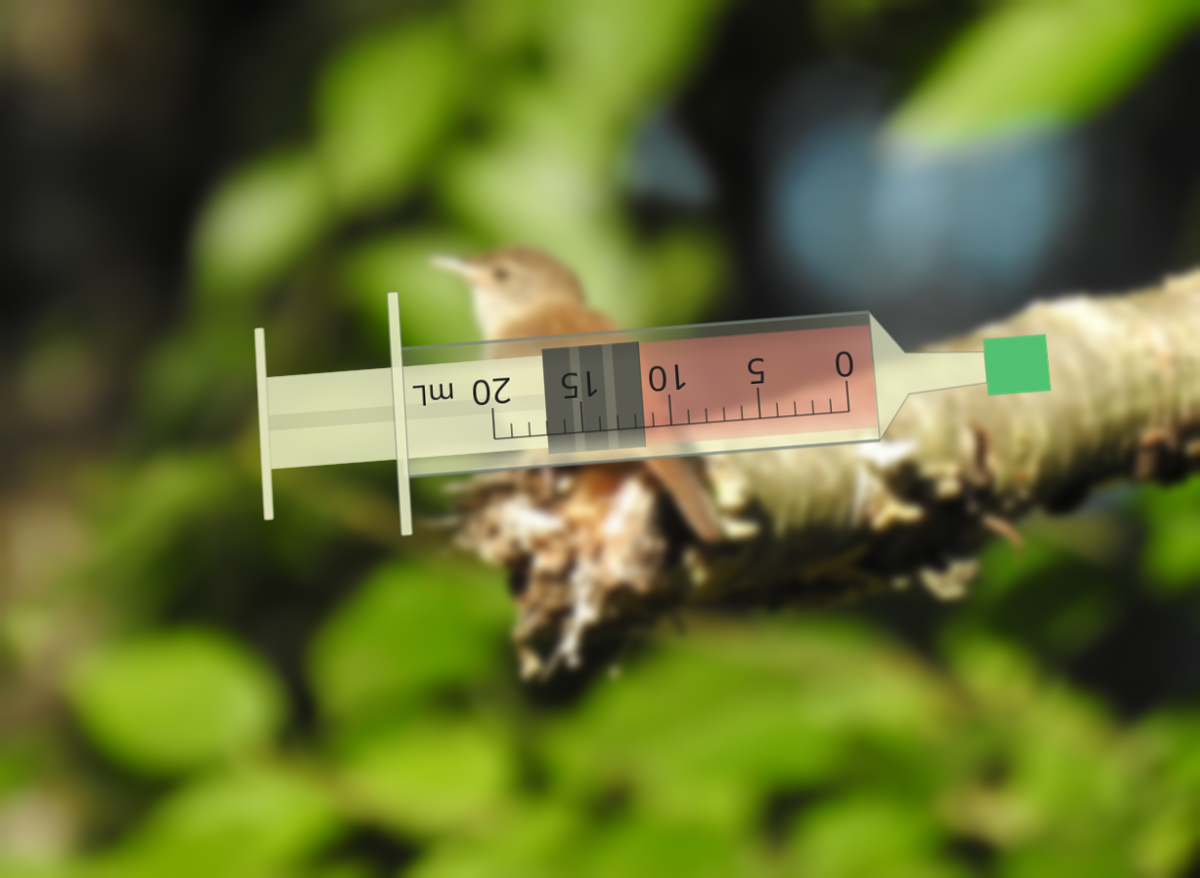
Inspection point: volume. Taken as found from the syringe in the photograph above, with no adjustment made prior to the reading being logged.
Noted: 11.5 mL
